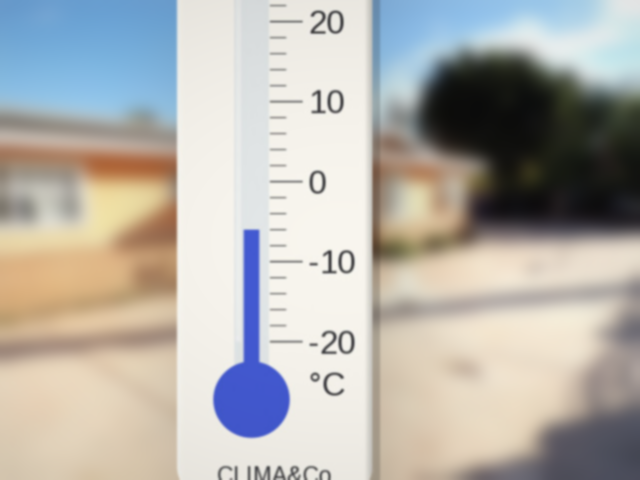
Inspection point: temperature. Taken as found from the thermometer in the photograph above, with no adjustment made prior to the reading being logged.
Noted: -6 °C
